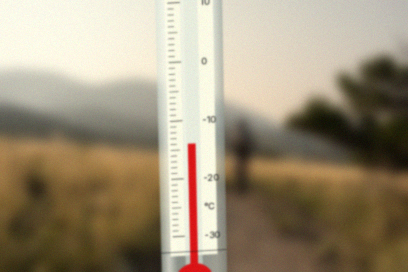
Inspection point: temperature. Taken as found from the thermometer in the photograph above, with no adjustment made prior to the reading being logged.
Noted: -14 °C
